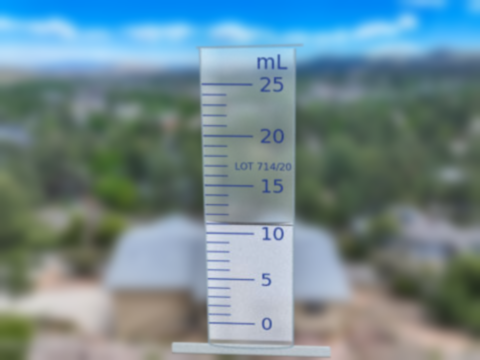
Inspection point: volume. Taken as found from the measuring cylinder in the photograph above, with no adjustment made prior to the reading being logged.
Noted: 11 mL
